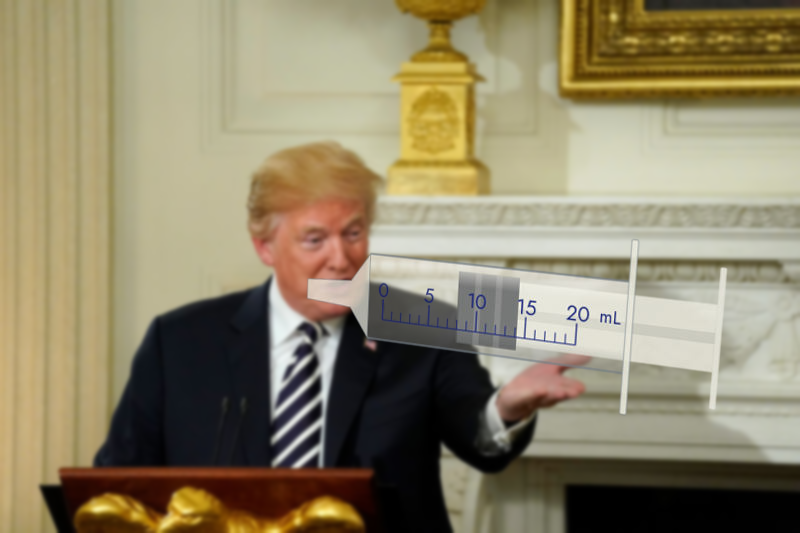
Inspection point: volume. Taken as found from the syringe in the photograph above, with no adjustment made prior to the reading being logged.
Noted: 8 mL
